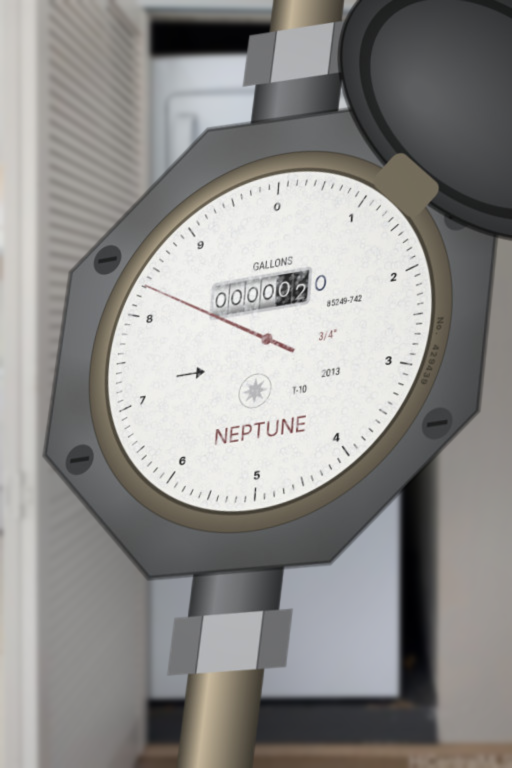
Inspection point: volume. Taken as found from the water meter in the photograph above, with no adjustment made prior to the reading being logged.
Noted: 18.3 gal
